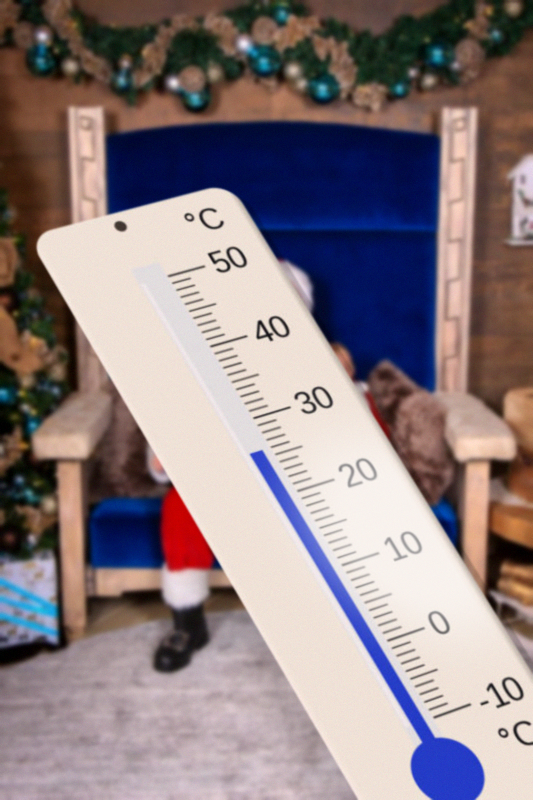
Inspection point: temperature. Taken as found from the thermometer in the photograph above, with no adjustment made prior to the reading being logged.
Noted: 26 °C
